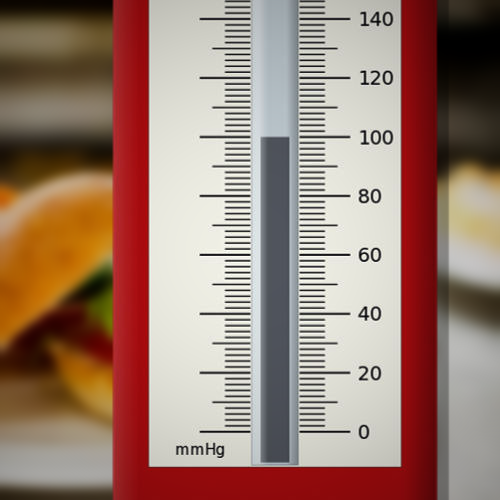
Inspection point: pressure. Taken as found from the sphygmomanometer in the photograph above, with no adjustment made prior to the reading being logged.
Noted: 100 mmHg
